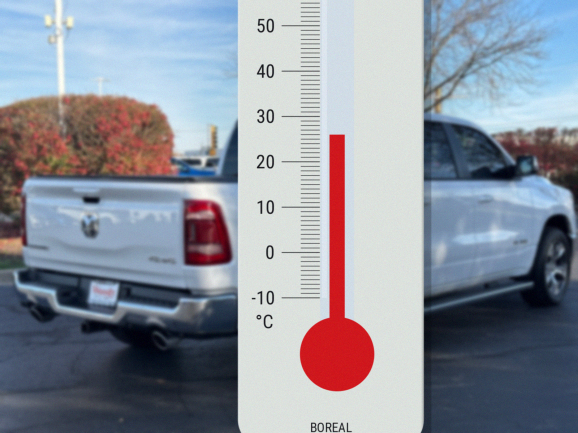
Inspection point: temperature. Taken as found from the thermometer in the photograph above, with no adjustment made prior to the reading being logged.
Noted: 26 °C
